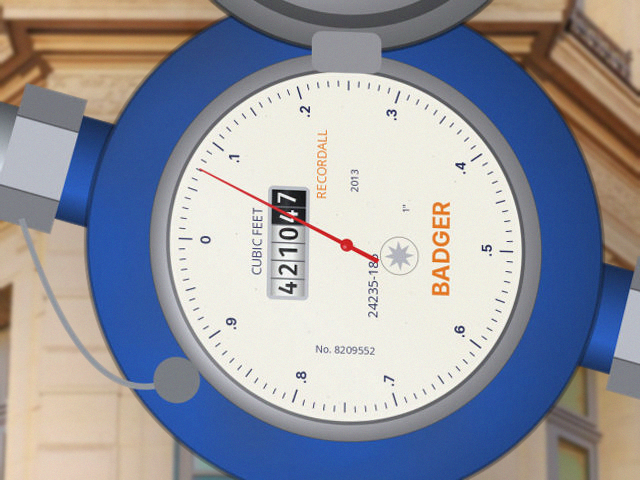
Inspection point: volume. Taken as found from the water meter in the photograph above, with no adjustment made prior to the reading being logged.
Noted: 421047.07 ft³
